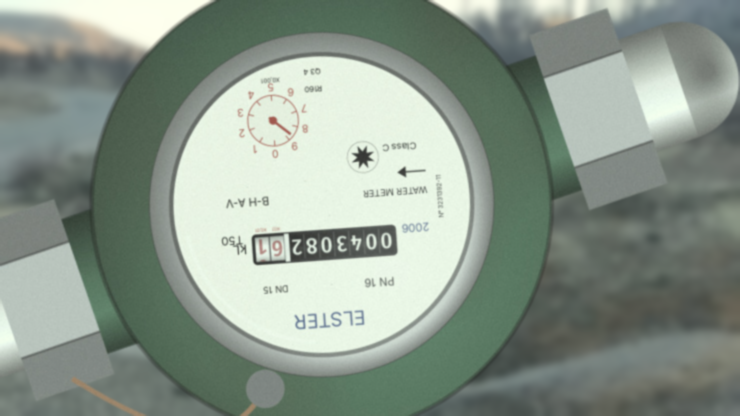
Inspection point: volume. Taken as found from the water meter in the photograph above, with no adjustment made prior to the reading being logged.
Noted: 43082.608 kL
